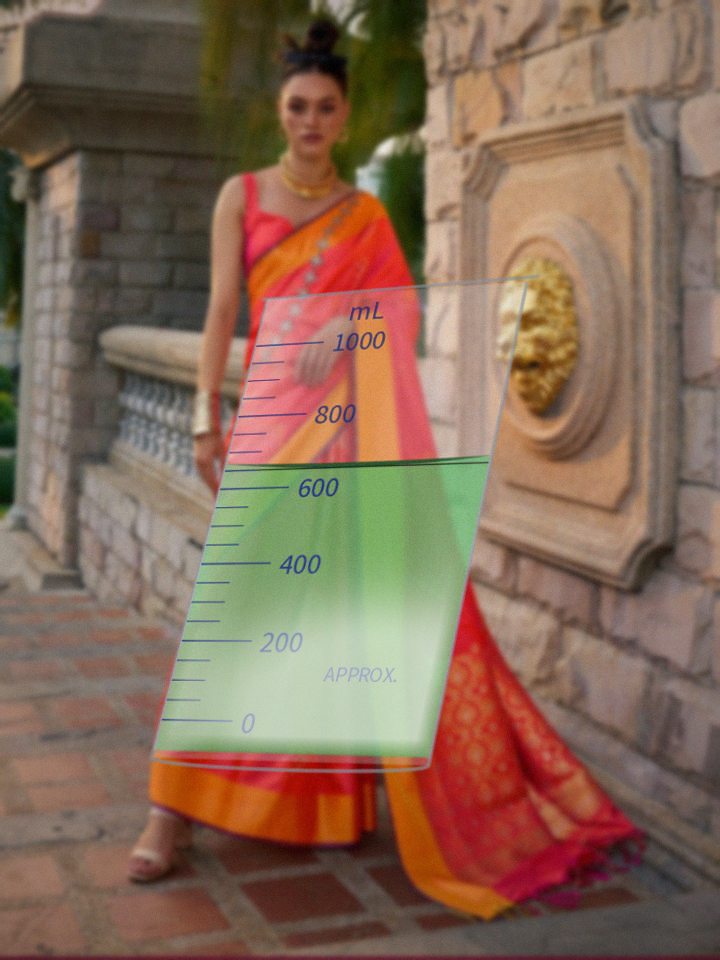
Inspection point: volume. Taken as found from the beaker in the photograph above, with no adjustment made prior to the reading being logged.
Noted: 650 mL
